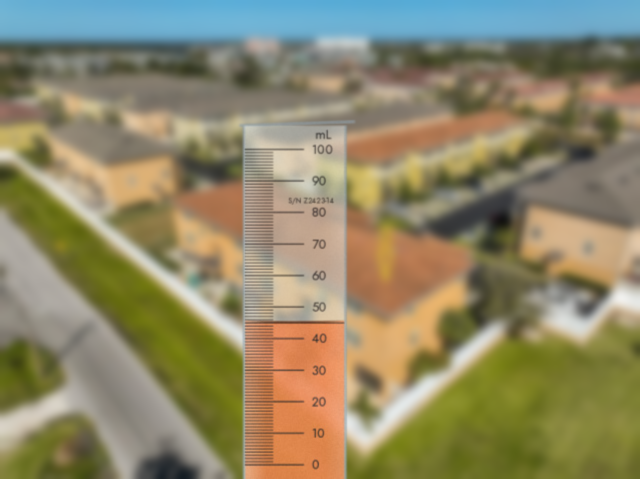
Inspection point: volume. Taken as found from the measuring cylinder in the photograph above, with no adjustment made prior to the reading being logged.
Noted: 45 mL
